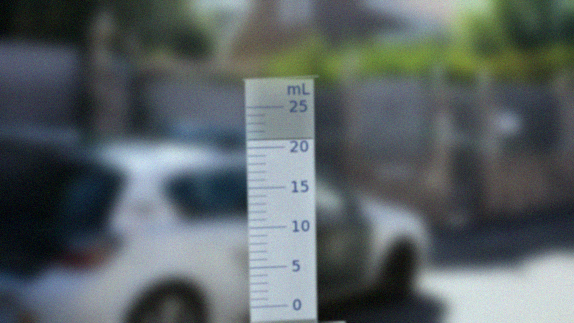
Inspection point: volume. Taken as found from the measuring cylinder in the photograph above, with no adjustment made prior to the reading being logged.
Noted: 21 mL
